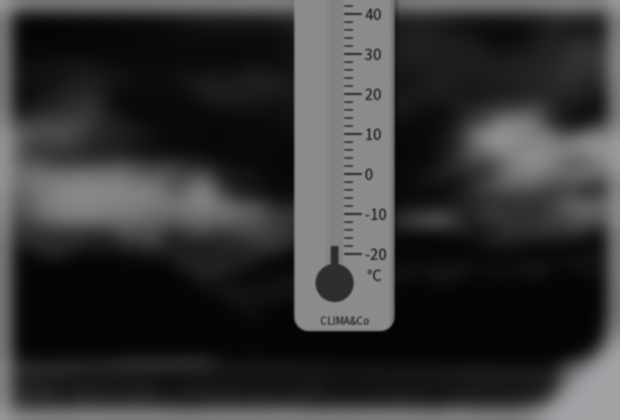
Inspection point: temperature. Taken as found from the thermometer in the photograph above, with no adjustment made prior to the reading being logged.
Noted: -18 °C
